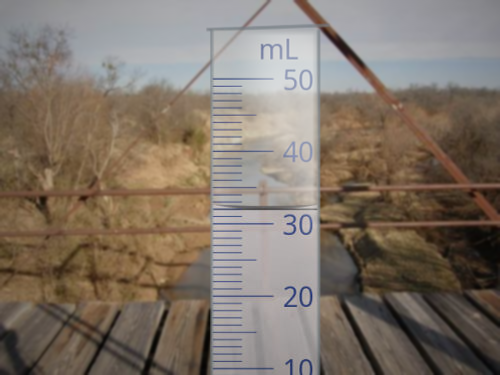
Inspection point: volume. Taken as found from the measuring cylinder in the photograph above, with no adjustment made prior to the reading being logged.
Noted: 32 mL
